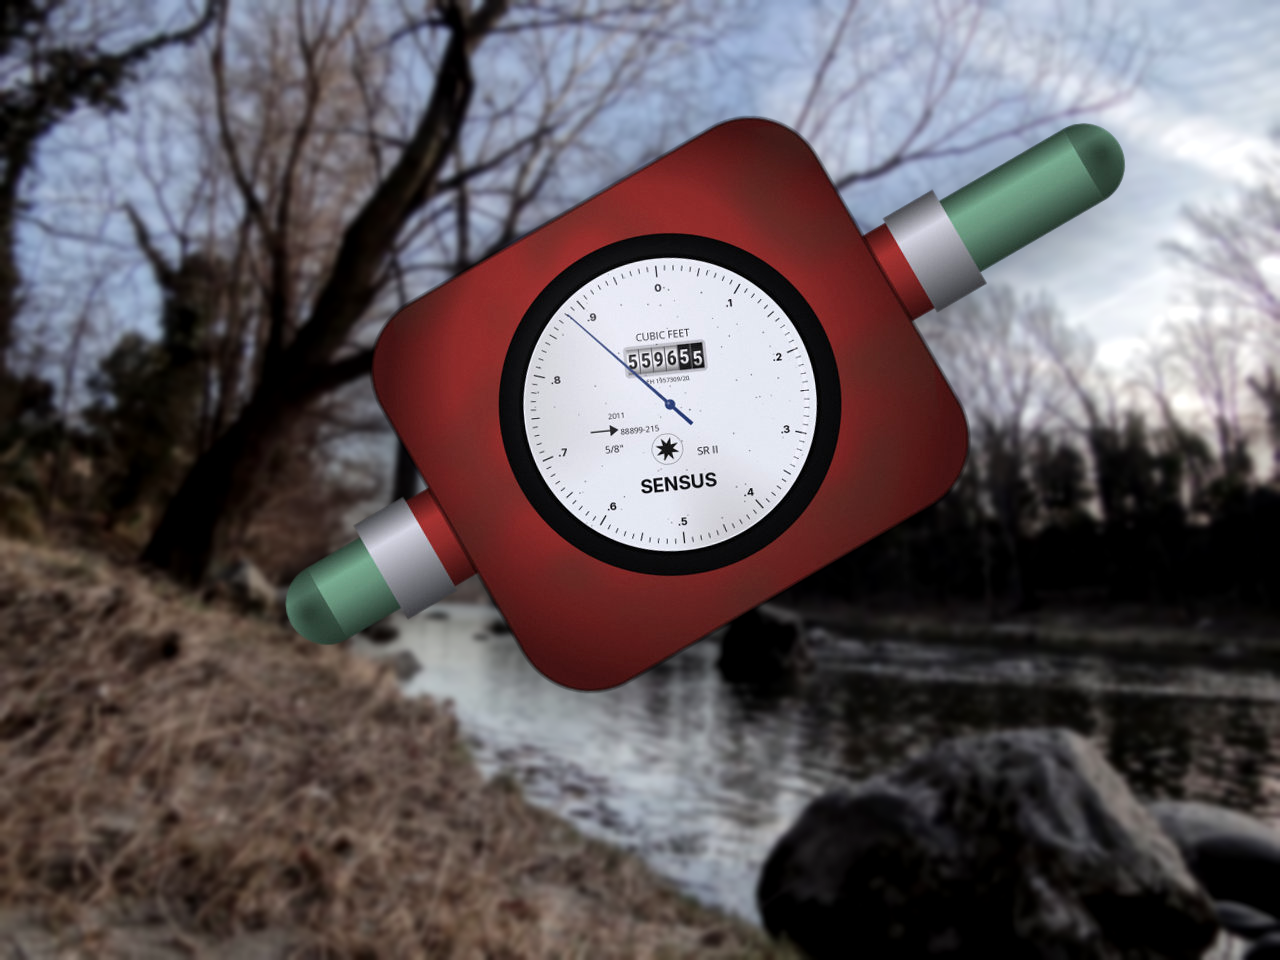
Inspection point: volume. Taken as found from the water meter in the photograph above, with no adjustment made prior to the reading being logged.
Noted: 559654.88 ft³
